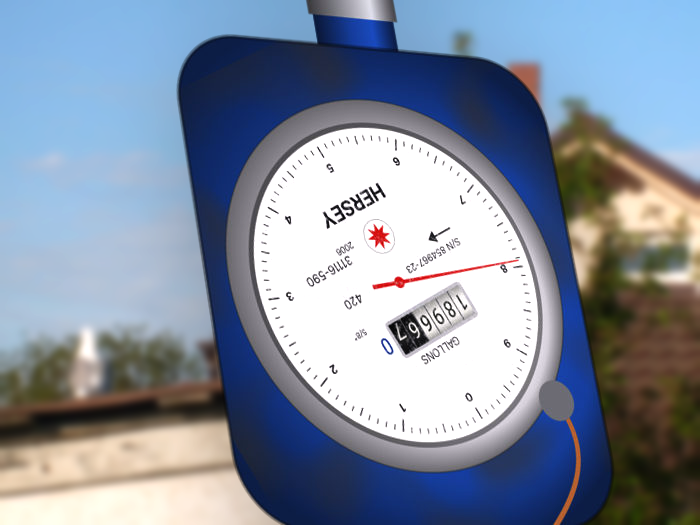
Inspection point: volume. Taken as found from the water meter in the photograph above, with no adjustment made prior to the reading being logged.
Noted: 1896667.9 gal
